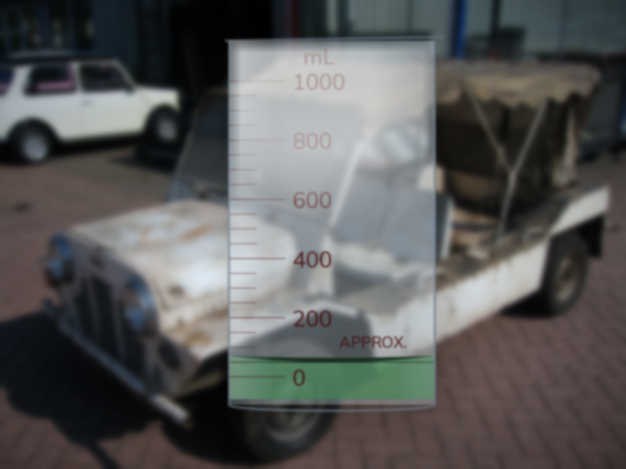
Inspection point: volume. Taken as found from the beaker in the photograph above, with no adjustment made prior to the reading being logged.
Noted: 50 mL
